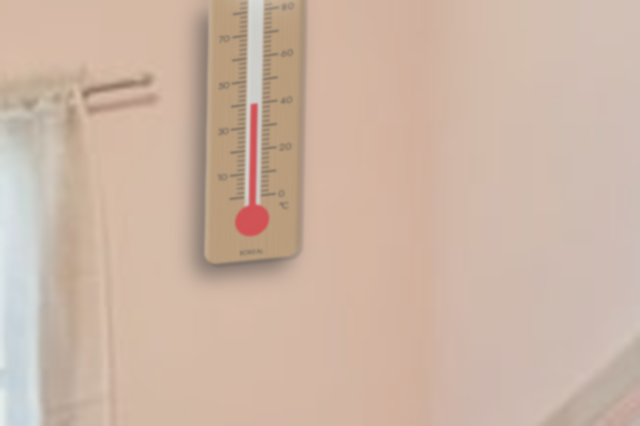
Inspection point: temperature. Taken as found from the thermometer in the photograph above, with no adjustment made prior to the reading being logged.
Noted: 40 °C
